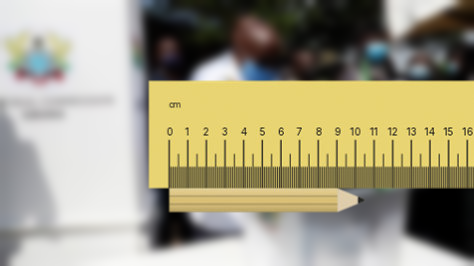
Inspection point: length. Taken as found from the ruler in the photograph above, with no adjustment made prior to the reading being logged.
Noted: 10.5 cm
